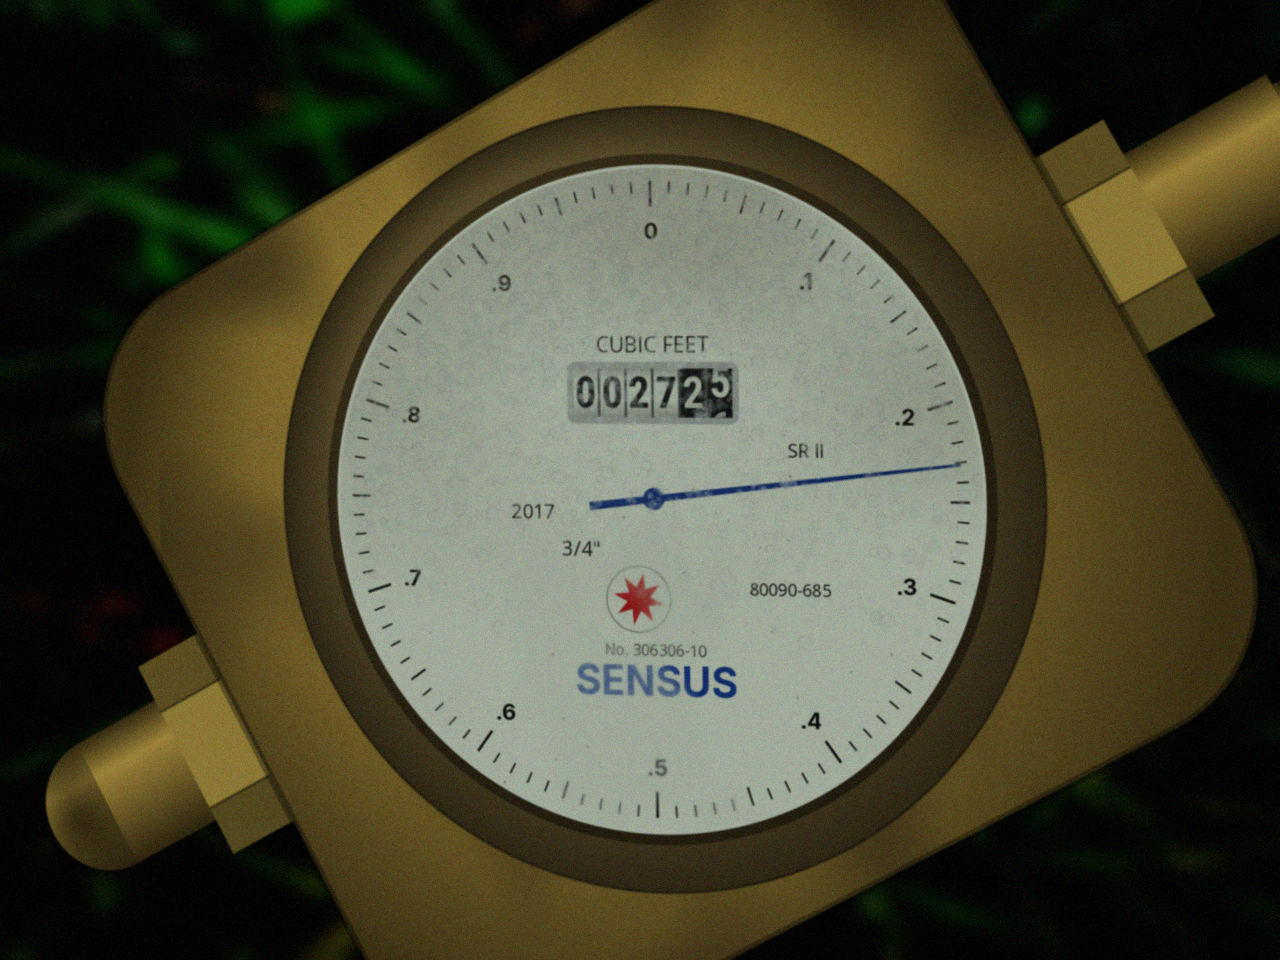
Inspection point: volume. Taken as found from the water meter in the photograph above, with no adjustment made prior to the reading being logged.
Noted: 2725.23 ft³
